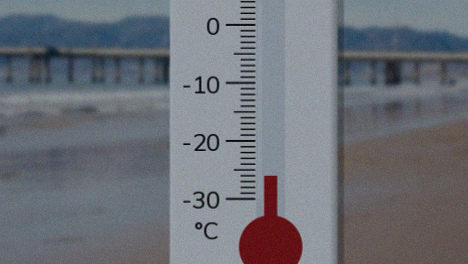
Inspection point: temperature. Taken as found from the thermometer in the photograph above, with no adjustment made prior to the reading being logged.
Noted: -26 °C
